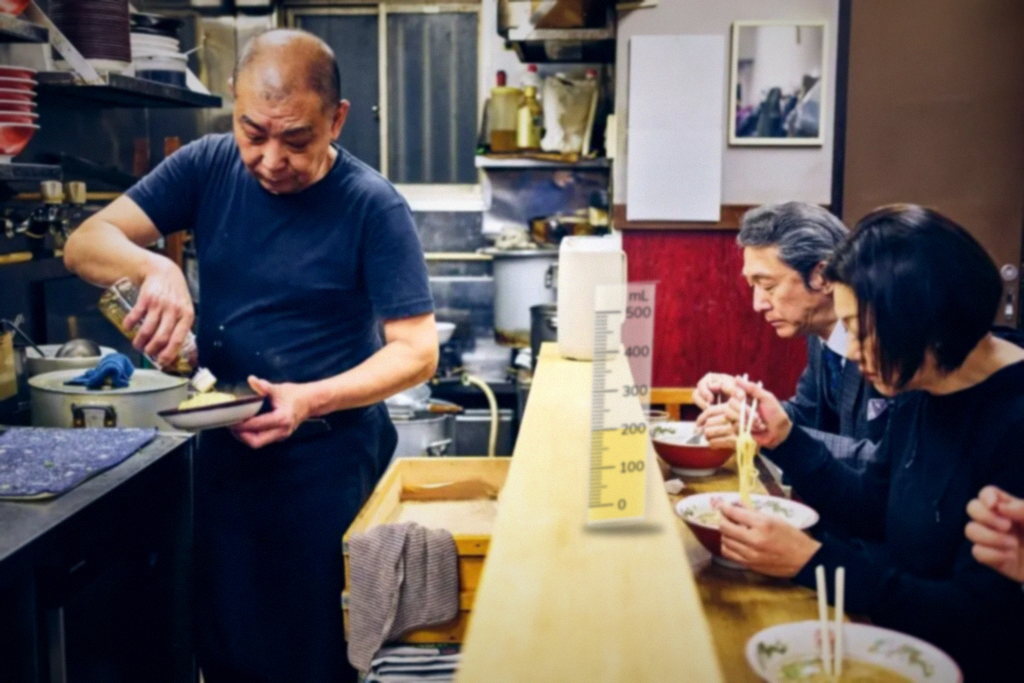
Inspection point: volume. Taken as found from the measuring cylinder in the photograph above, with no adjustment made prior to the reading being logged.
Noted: 200 mL
